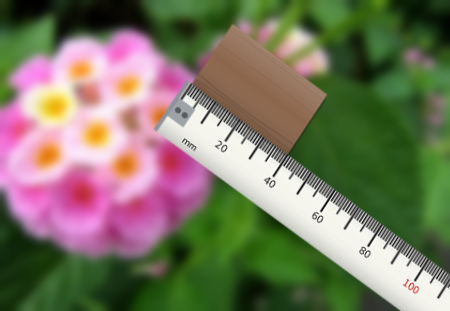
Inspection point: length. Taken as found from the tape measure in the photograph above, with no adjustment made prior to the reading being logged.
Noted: 40 mm
